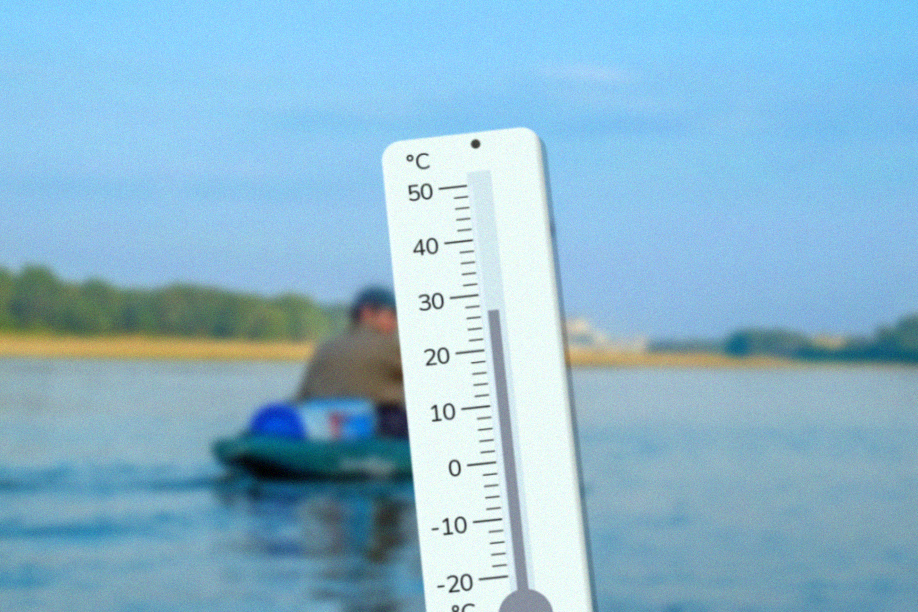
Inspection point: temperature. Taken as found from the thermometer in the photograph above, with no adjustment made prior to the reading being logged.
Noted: 27 °C
